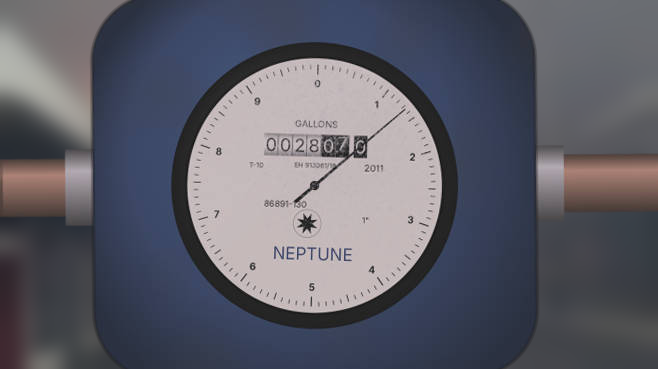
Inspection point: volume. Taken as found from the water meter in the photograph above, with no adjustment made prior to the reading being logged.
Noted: 28071.3 gal
